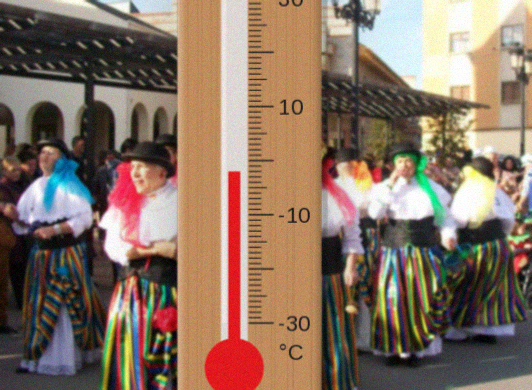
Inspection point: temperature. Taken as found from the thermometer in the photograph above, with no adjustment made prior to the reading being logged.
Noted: -2 °C
